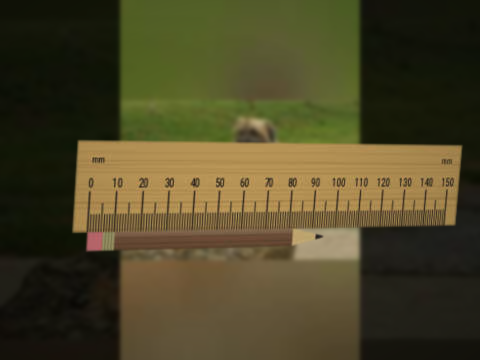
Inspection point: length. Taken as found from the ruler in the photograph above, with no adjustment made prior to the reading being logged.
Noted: 95 mm
